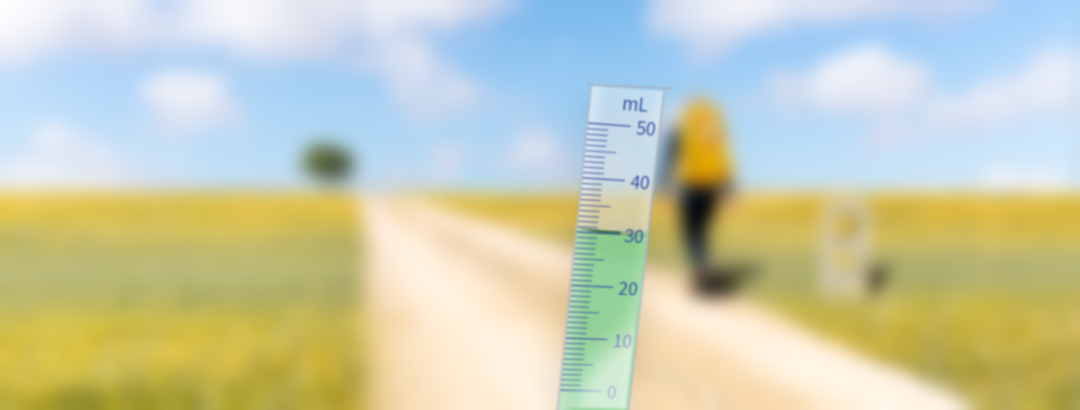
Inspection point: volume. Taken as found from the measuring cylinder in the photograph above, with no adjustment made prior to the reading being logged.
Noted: 30 mL
